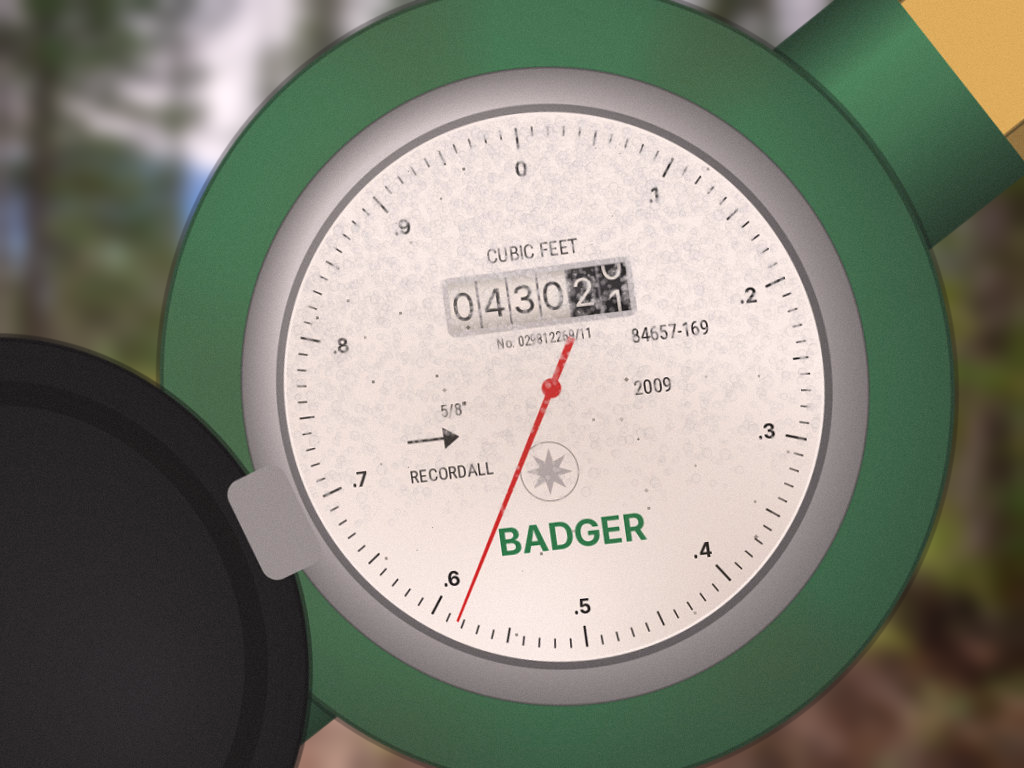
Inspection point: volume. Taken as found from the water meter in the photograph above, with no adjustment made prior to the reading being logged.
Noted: 43020.58 ft³
